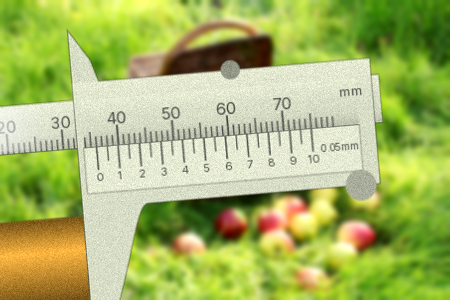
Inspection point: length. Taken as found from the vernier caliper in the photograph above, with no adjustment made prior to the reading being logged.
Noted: 36.0 mm
